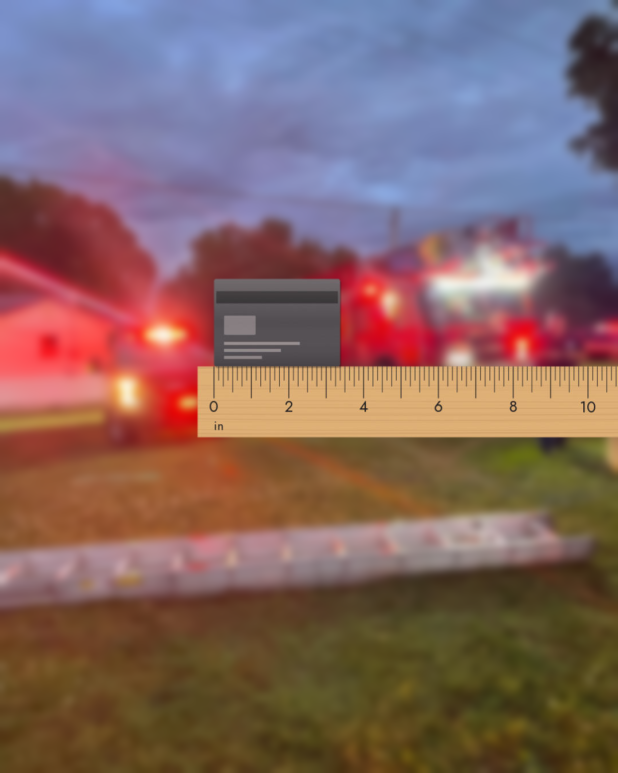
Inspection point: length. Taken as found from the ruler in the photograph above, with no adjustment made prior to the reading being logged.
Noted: 3.375 in
